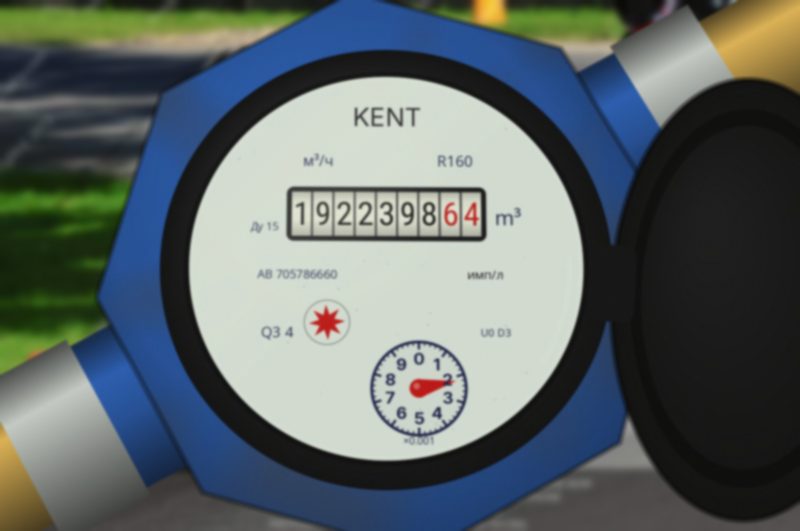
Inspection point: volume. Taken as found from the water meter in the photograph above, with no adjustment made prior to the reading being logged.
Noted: 1922398.642 m³
